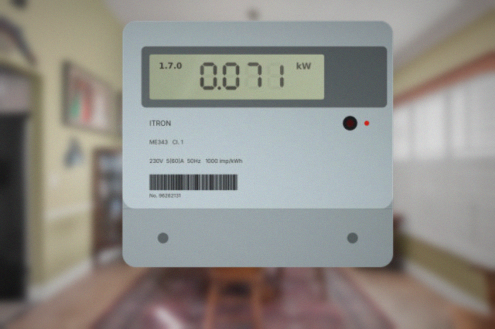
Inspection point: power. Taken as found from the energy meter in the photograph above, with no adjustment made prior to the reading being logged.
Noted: 0.071 kW
